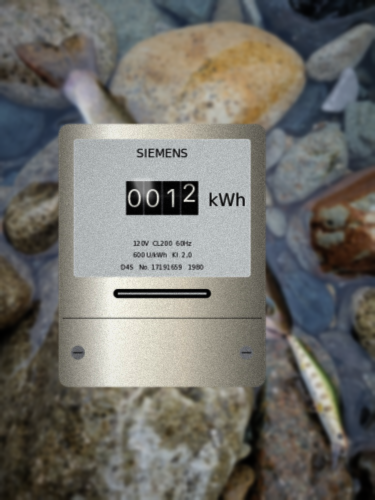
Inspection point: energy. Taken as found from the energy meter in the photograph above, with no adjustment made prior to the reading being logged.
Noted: 12 kWh
